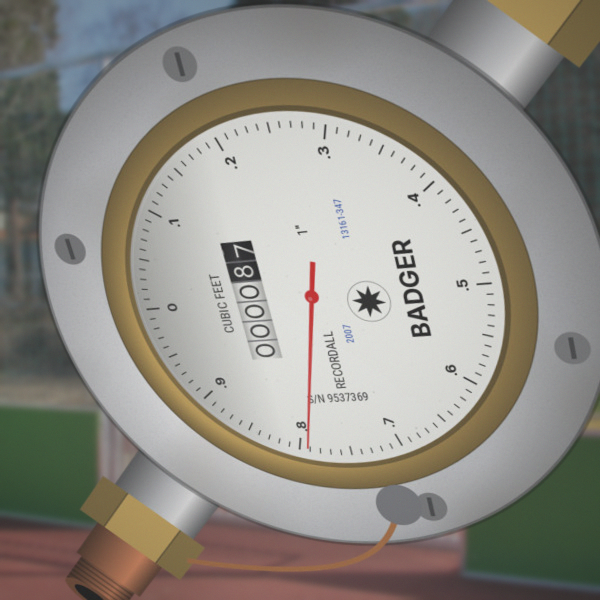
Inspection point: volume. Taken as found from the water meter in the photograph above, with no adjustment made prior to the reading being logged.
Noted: 86.79 ft³
